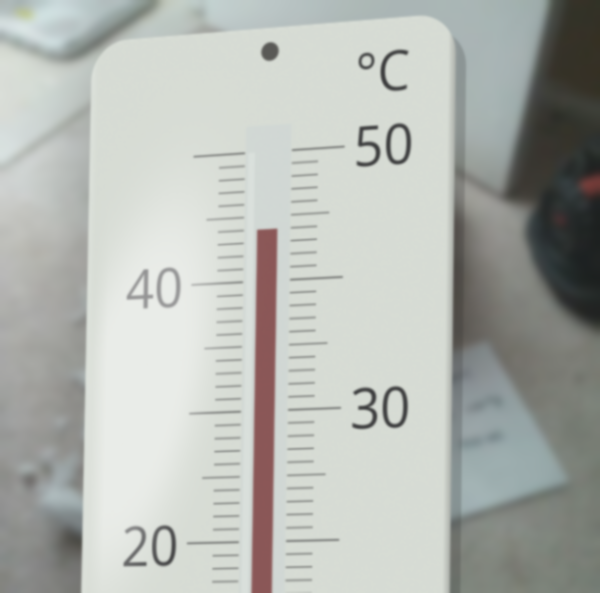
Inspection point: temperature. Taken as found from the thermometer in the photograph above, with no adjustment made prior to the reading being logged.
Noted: 44 °C
